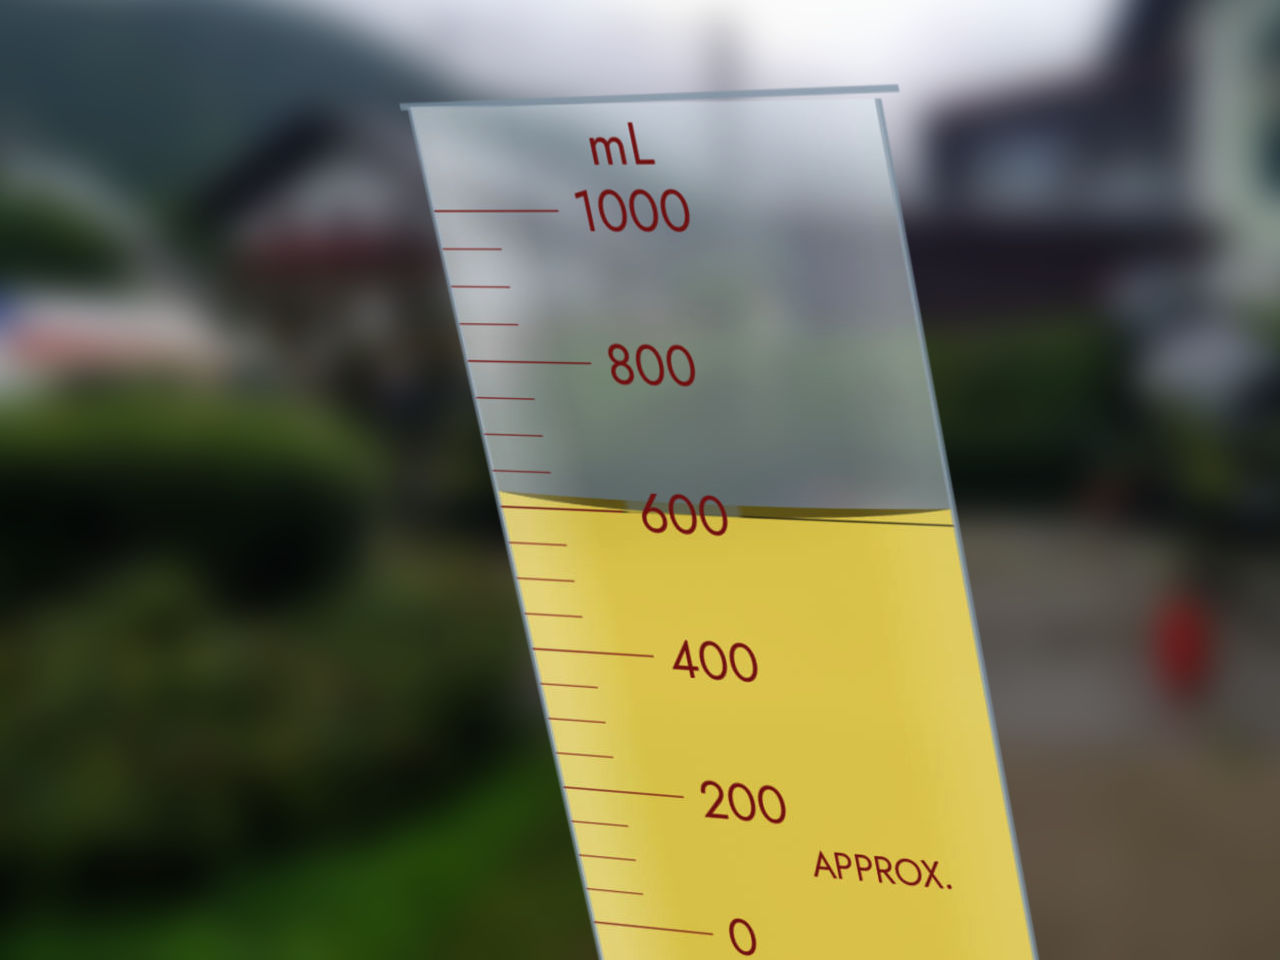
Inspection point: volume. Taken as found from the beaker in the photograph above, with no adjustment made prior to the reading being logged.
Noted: 600 mL
